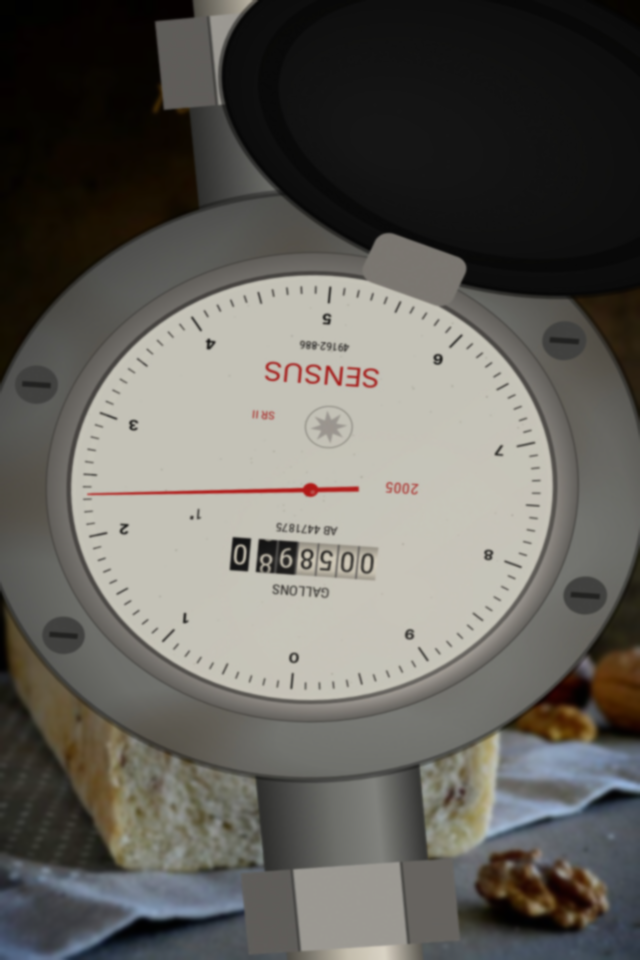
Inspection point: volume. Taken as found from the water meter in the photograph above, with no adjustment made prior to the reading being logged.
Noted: 58982.3 gal
